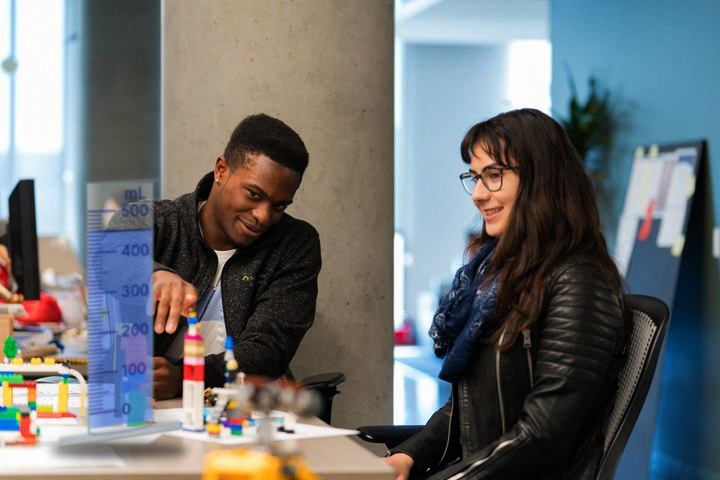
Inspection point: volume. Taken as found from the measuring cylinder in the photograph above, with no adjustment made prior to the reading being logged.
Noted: 450 mL
